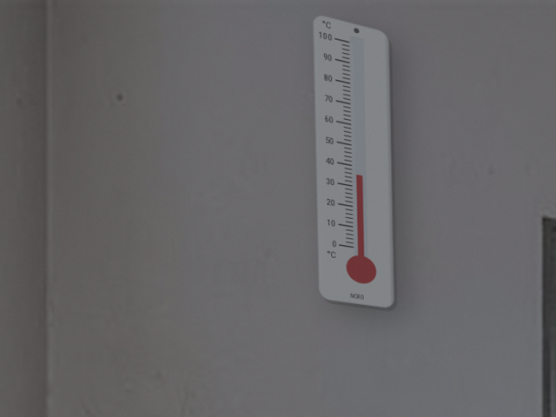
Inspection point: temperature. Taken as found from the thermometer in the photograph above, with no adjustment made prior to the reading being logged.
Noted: 36 °C
